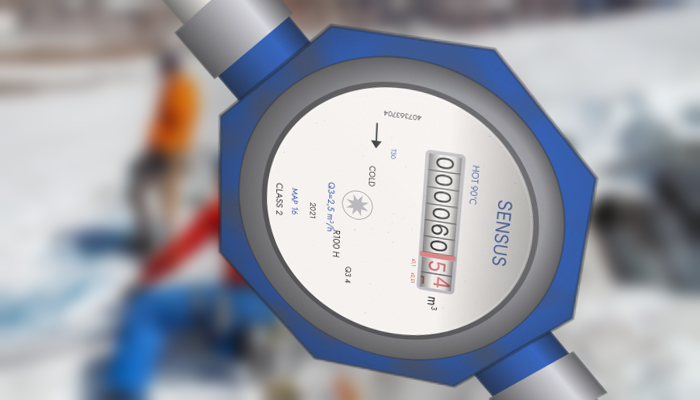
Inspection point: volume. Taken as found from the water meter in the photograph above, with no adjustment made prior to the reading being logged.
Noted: 60.54 m³
